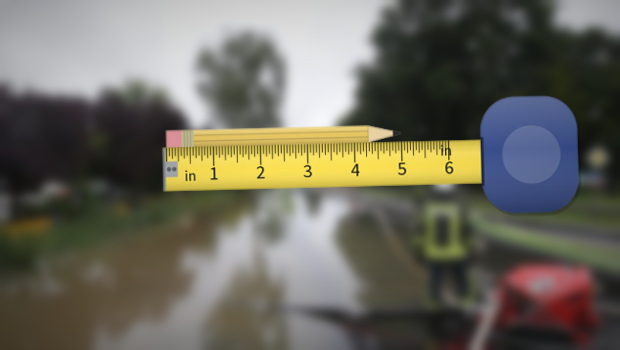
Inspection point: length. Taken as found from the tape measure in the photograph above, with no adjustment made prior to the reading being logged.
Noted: 5 in
